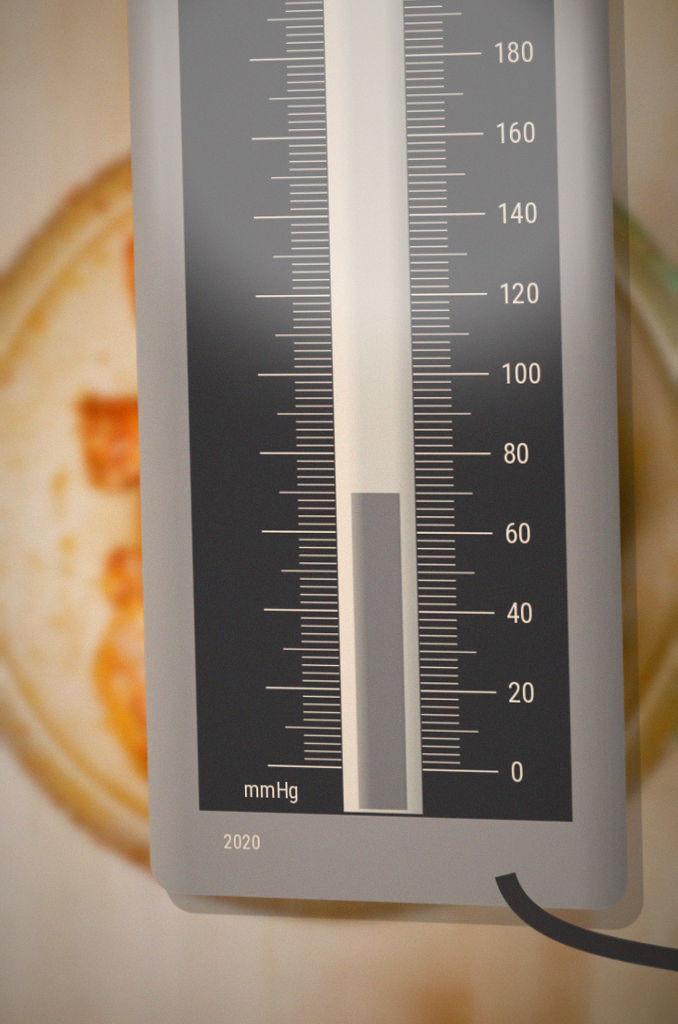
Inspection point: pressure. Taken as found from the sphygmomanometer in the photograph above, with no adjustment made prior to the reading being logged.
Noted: 70 mmHg
